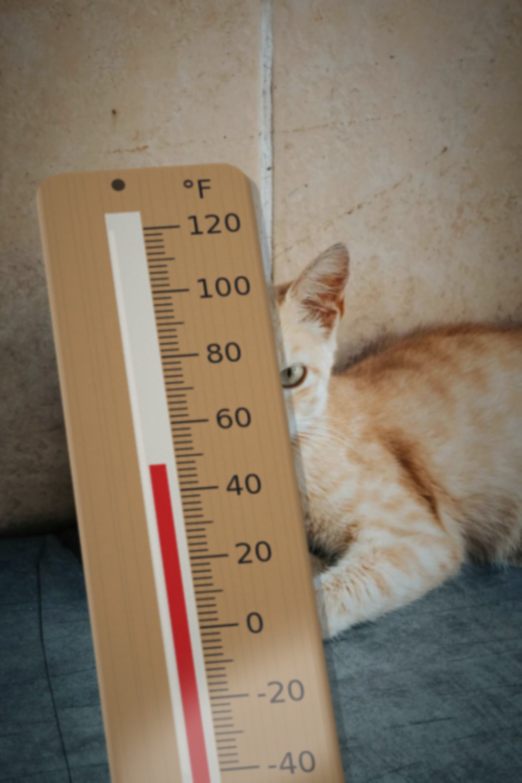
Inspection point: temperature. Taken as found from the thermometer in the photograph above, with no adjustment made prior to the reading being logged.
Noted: 48 °F
